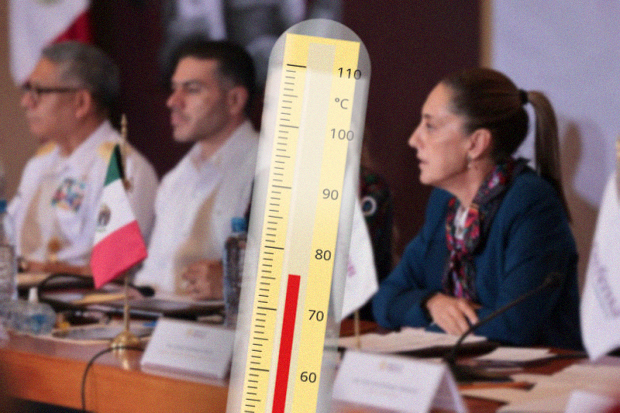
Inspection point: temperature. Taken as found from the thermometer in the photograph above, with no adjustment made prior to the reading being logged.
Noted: 76 °C
